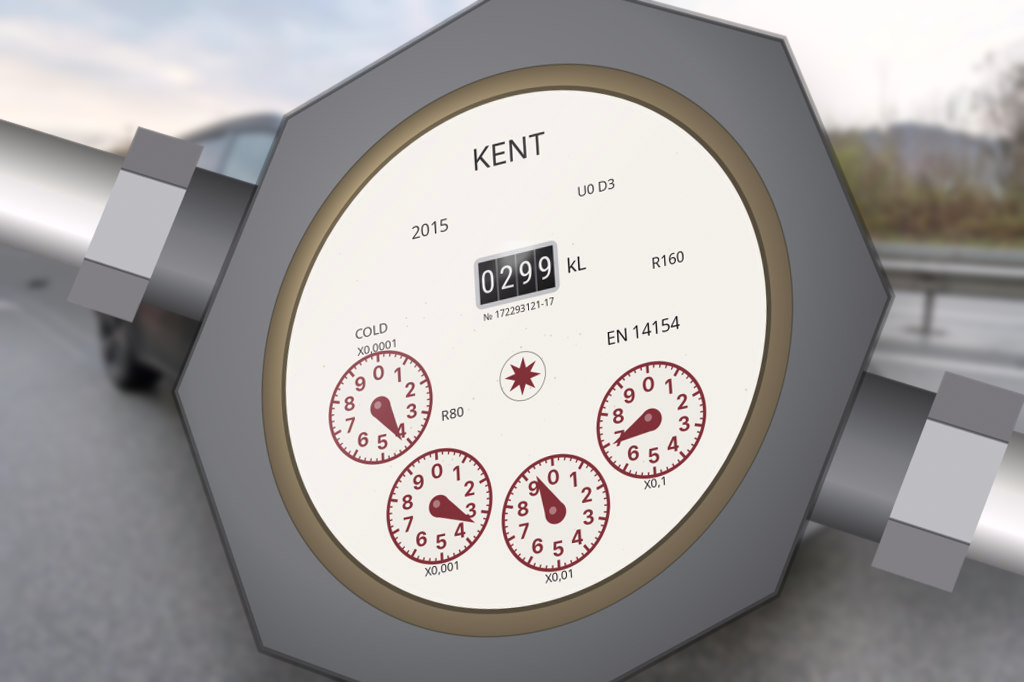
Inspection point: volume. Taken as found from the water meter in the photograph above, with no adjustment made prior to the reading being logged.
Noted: 299.6934 kL
